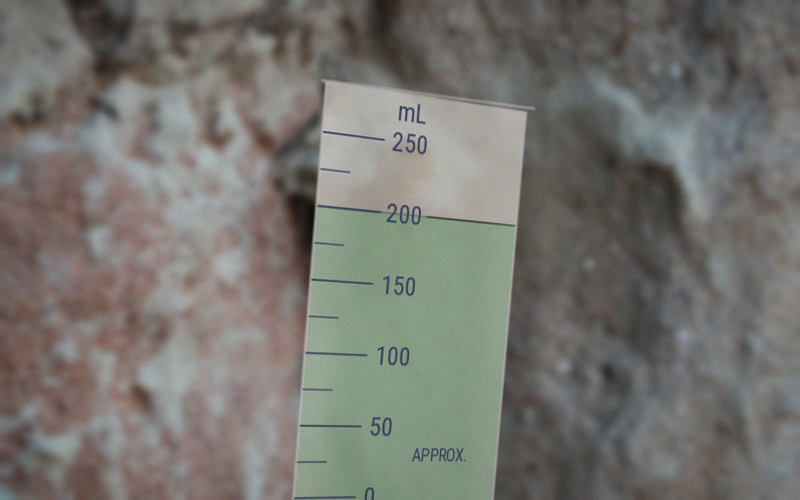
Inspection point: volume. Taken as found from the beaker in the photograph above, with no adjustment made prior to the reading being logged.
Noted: 200 mL
